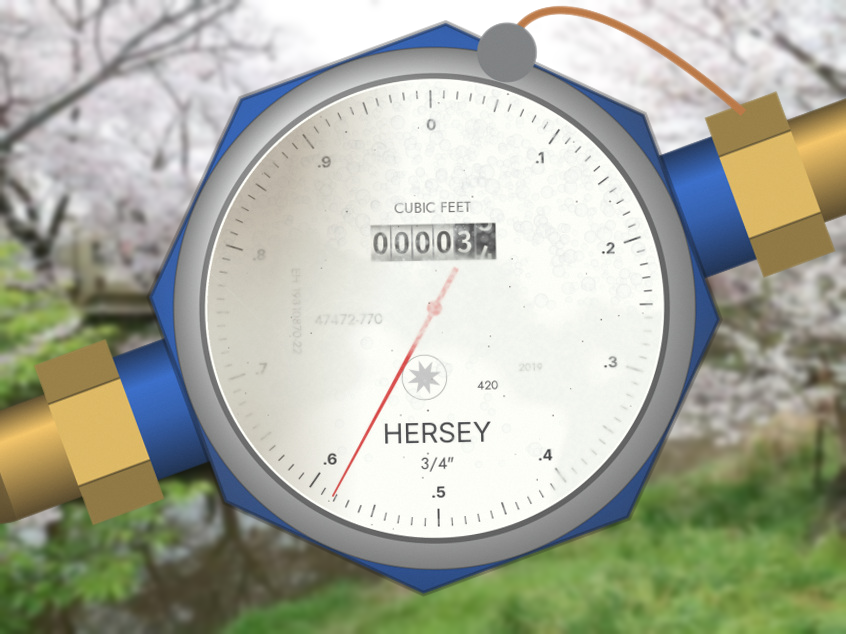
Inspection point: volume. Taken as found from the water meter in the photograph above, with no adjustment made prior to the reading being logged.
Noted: 33.58 ft³
